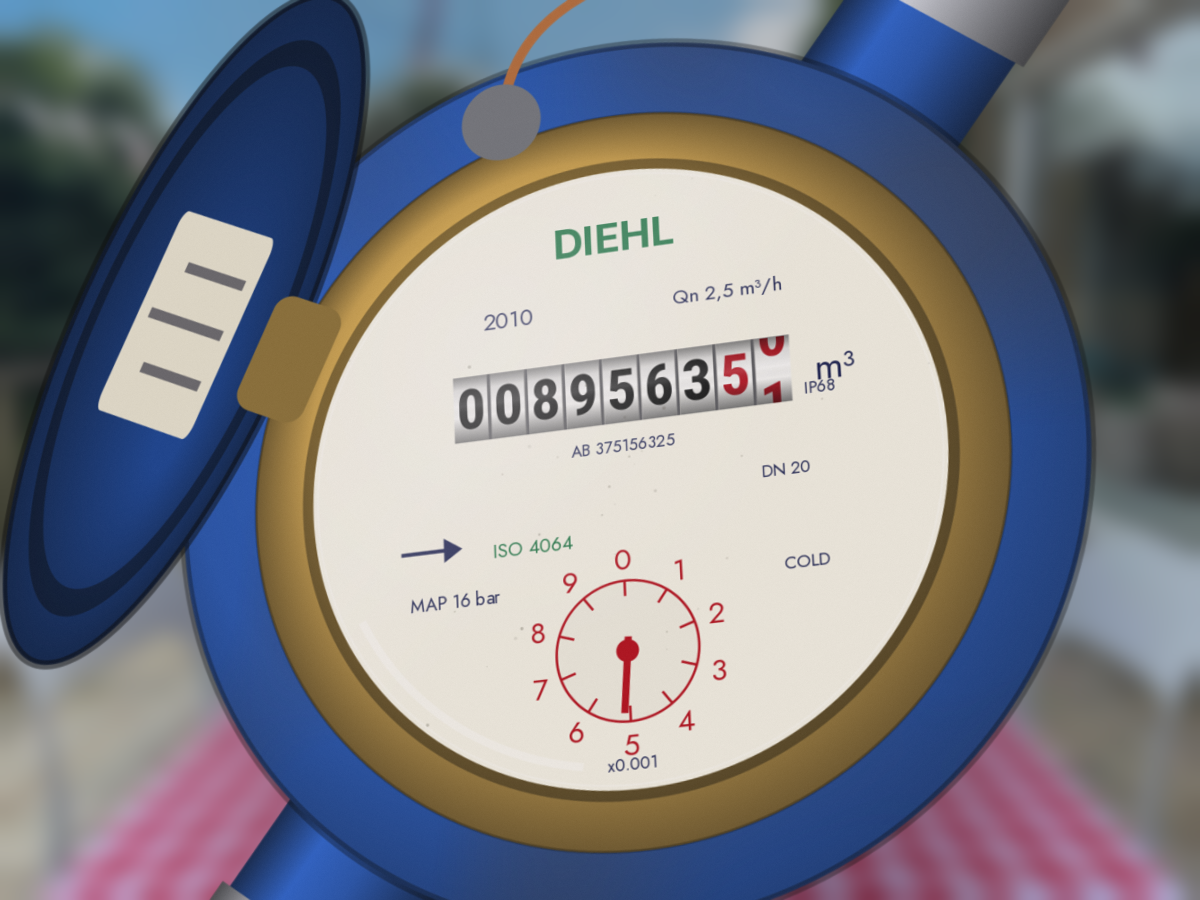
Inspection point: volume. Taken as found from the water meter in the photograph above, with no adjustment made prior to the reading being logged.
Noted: 89563.505 m³
